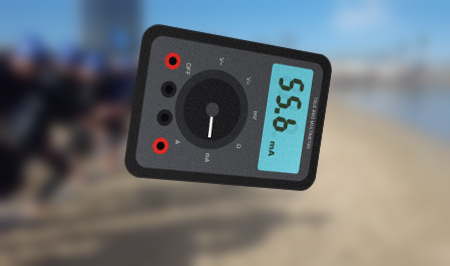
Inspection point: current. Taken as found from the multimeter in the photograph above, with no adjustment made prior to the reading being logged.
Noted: 55.6 mA
